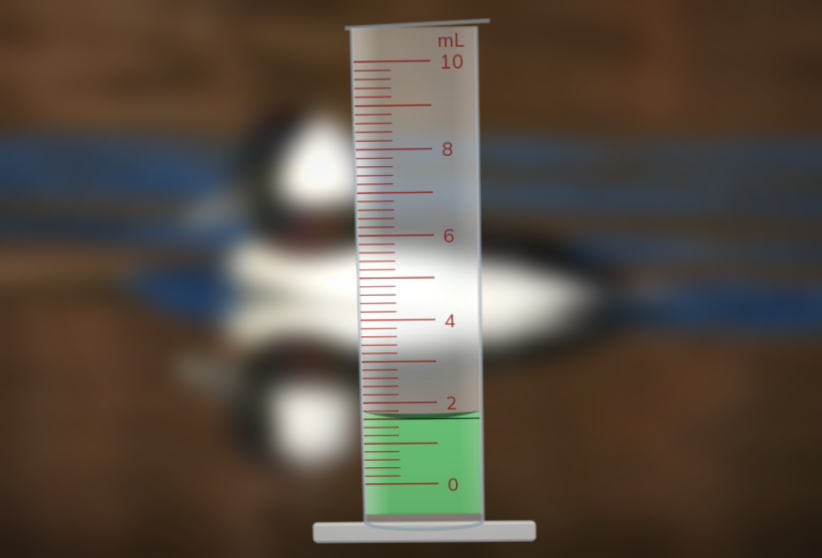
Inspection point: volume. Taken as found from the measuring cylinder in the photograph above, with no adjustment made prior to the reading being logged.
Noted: 1.6 mL
